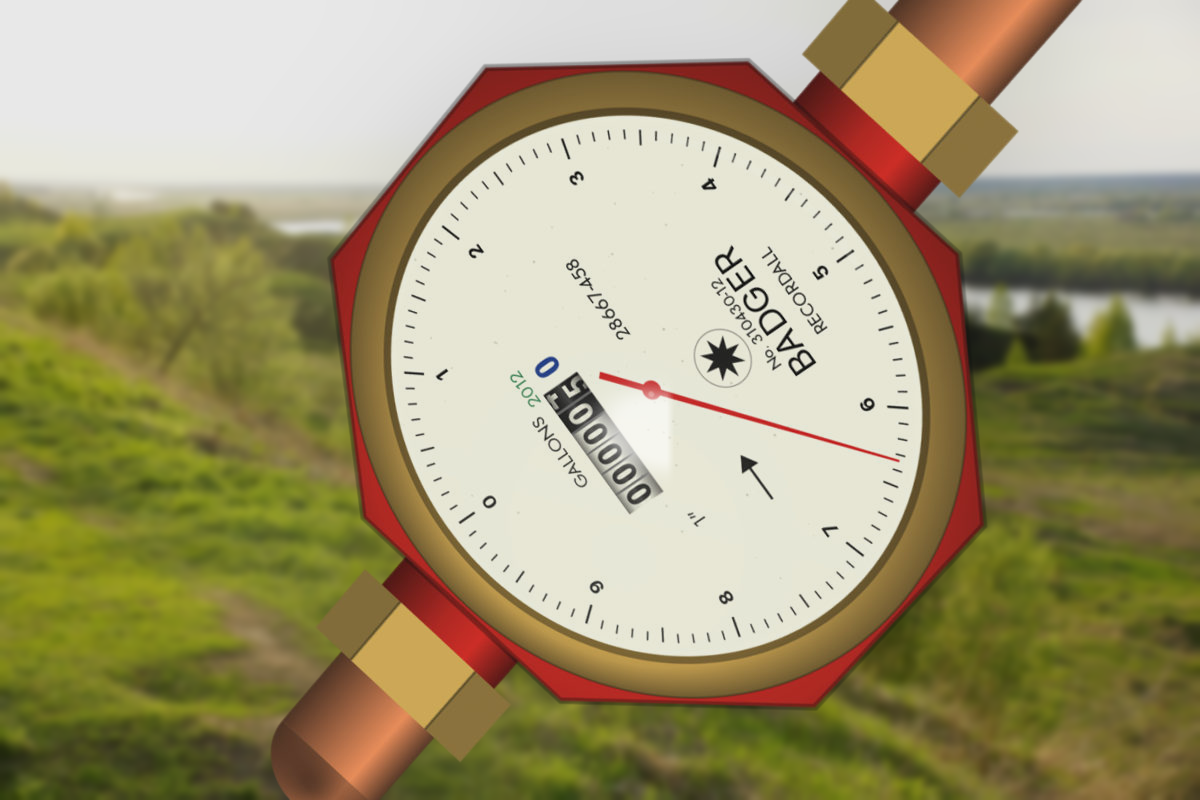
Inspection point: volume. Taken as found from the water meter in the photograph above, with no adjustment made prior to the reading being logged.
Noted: 46.3 gal
